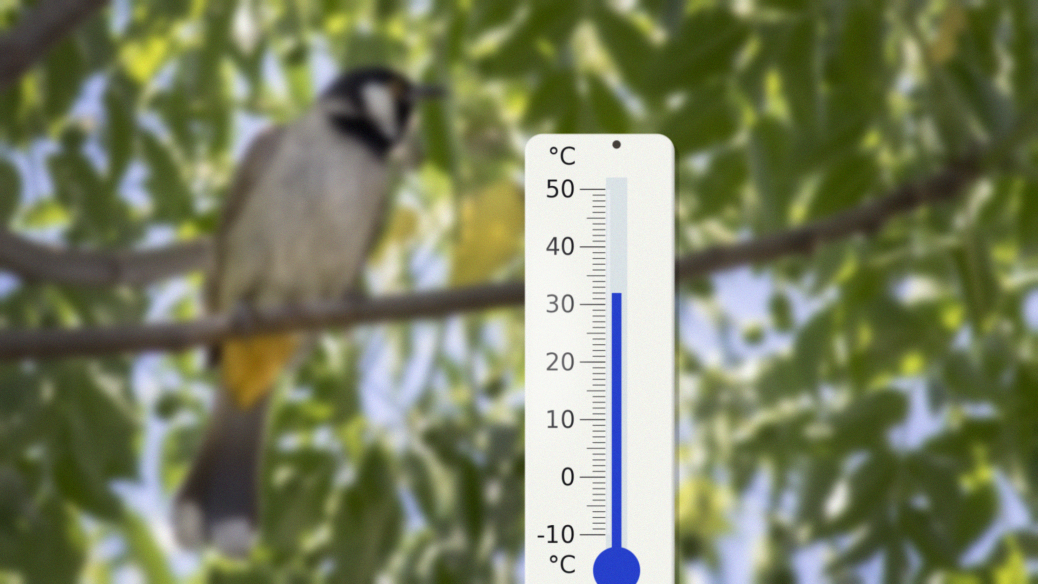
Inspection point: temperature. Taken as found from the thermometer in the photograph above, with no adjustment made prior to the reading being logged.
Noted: 32 °C
